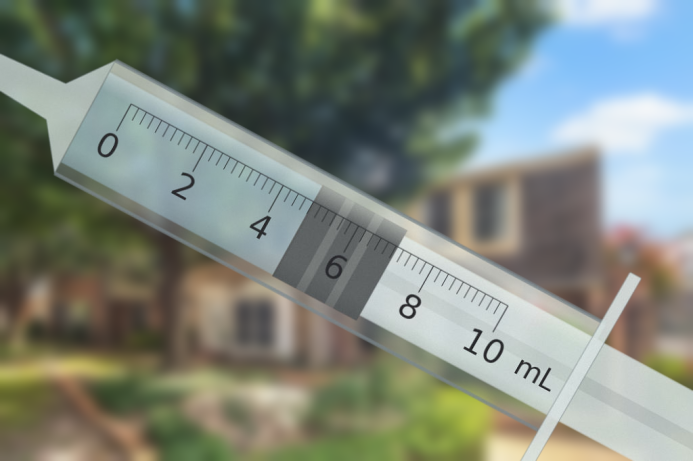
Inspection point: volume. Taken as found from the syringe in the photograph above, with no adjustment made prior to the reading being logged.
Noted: 4.8 mL
